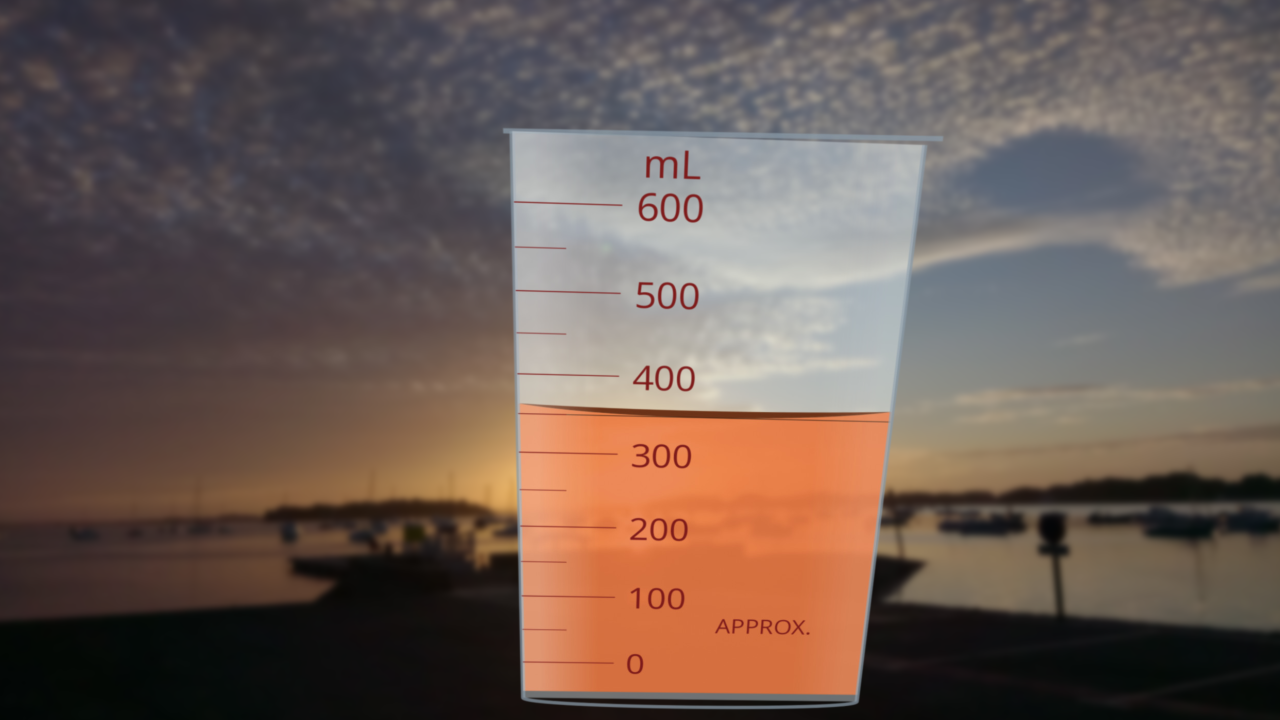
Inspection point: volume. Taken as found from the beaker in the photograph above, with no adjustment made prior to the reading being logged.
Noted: 350 mL
